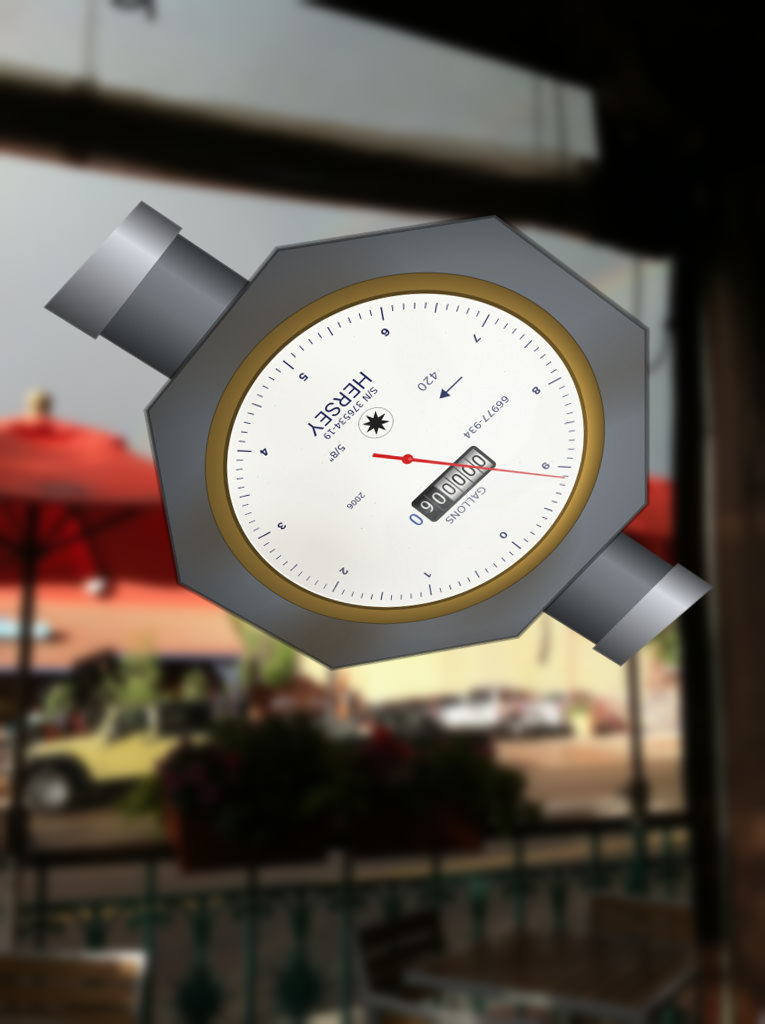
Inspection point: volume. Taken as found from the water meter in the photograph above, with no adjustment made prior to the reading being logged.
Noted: 59.1 gal
